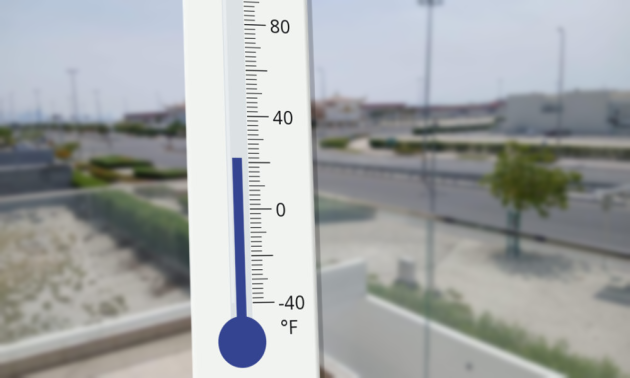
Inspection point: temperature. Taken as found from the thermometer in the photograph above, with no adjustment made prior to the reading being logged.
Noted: 22 °F
